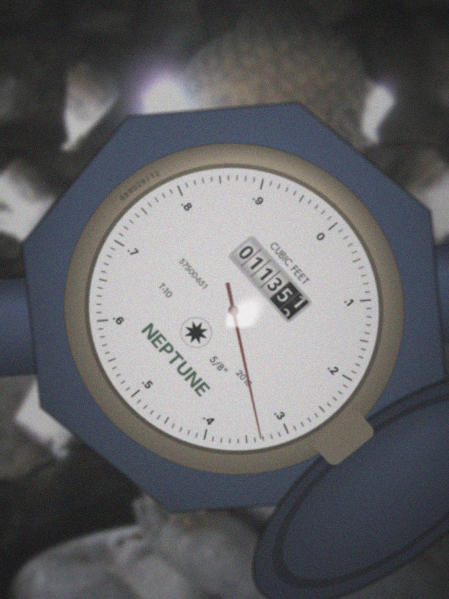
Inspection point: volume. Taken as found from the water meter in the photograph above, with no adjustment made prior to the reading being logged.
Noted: 11351.33 ft³
